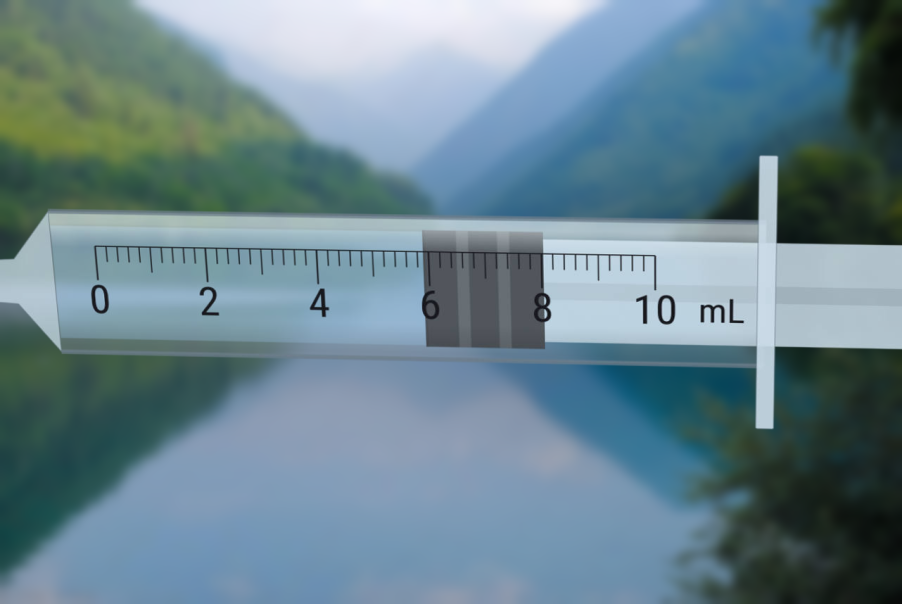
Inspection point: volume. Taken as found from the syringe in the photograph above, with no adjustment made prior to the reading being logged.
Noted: 5.9 mL
